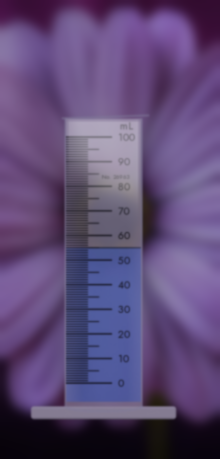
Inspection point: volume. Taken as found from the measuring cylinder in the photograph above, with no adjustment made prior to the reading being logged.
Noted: 55 mL
